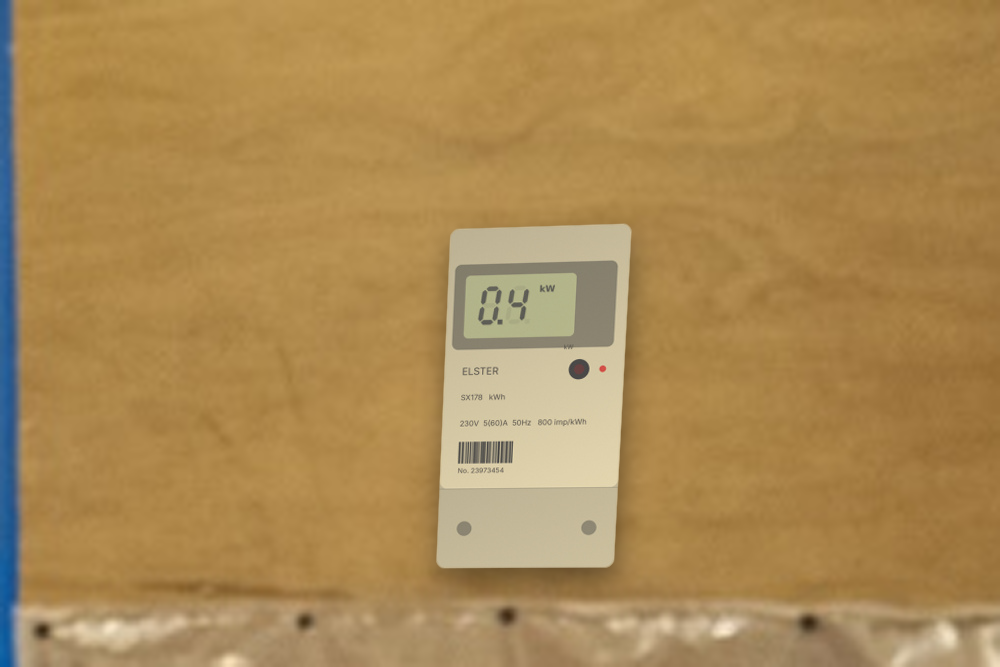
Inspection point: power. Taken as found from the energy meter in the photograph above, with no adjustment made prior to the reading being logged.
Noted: 0.4 kW
